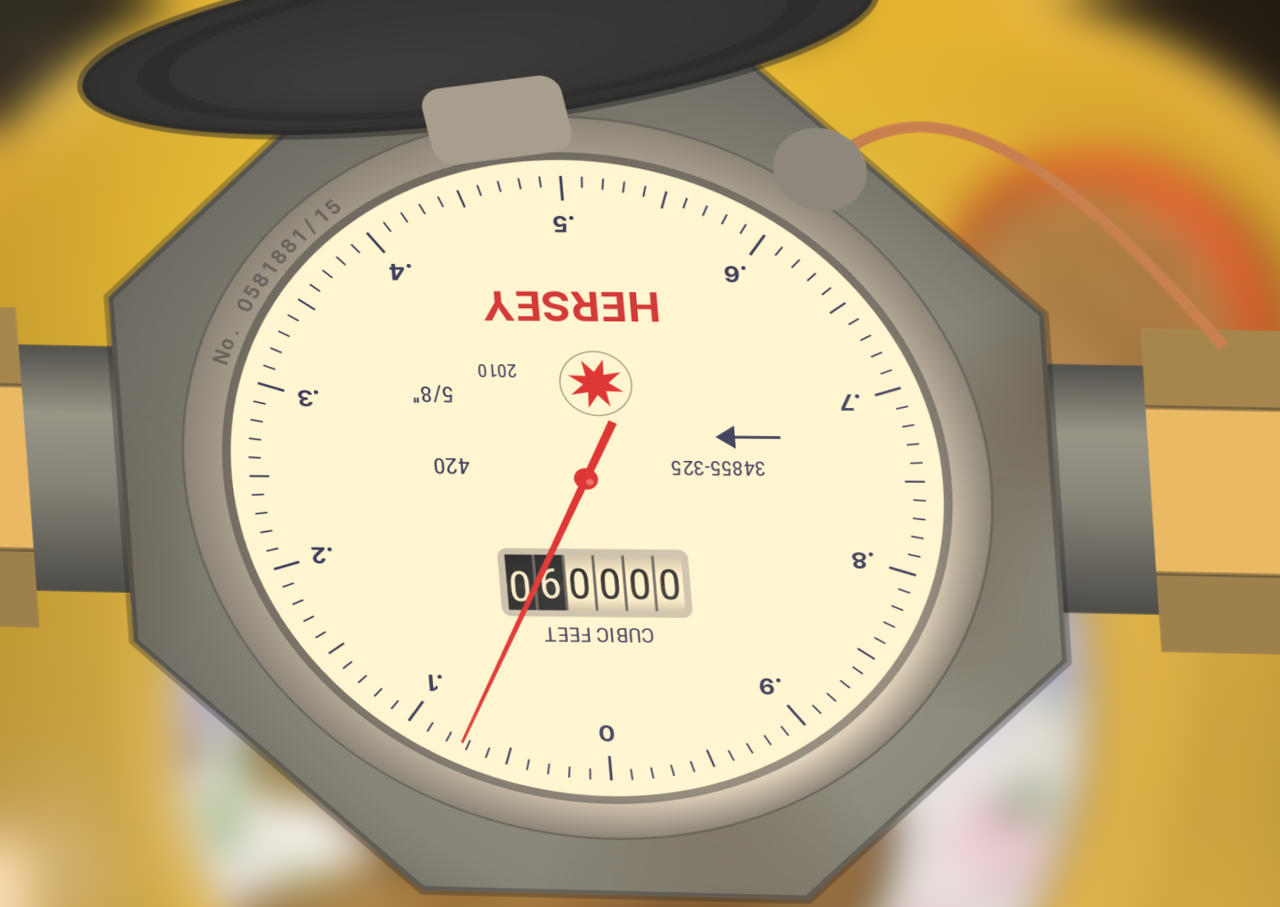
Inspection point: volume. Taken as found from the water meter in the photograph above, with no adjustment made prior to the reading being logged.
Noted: 90.07 ft³
